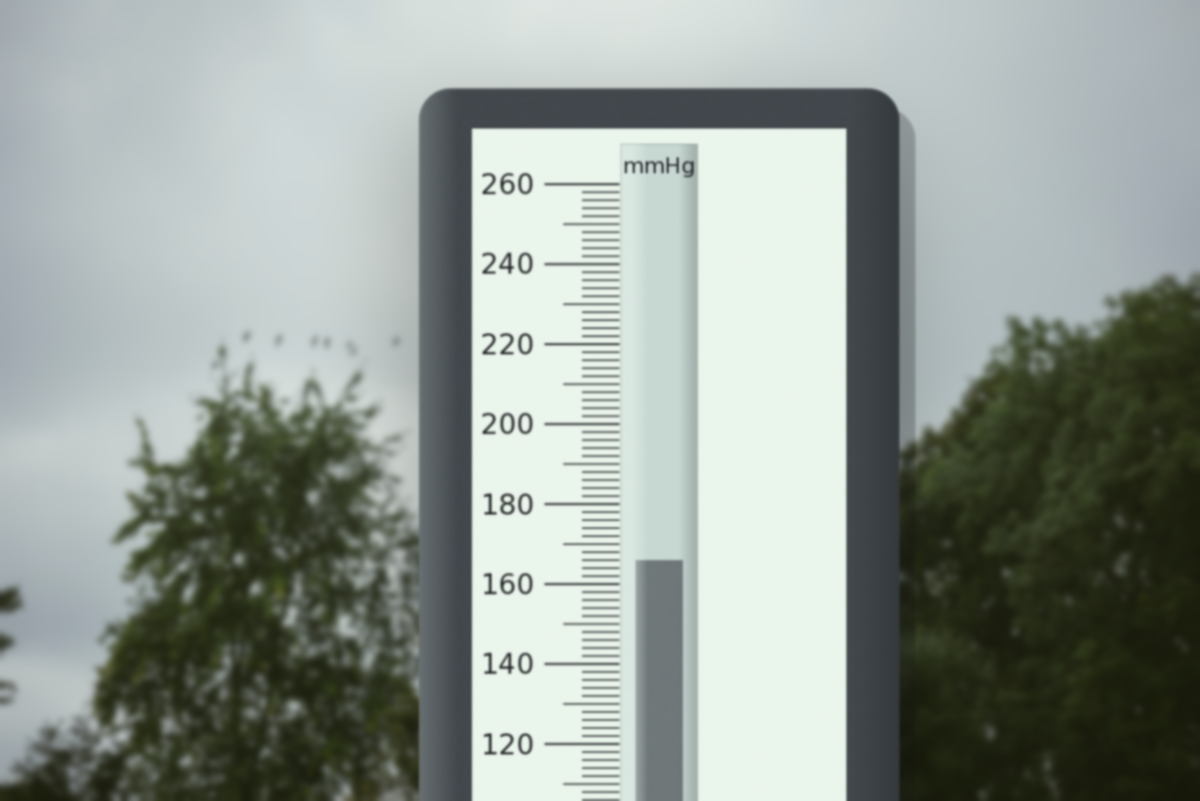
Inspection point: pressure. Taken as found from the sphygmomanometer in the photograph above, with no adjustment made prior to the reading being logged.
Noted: 166 mmHg
